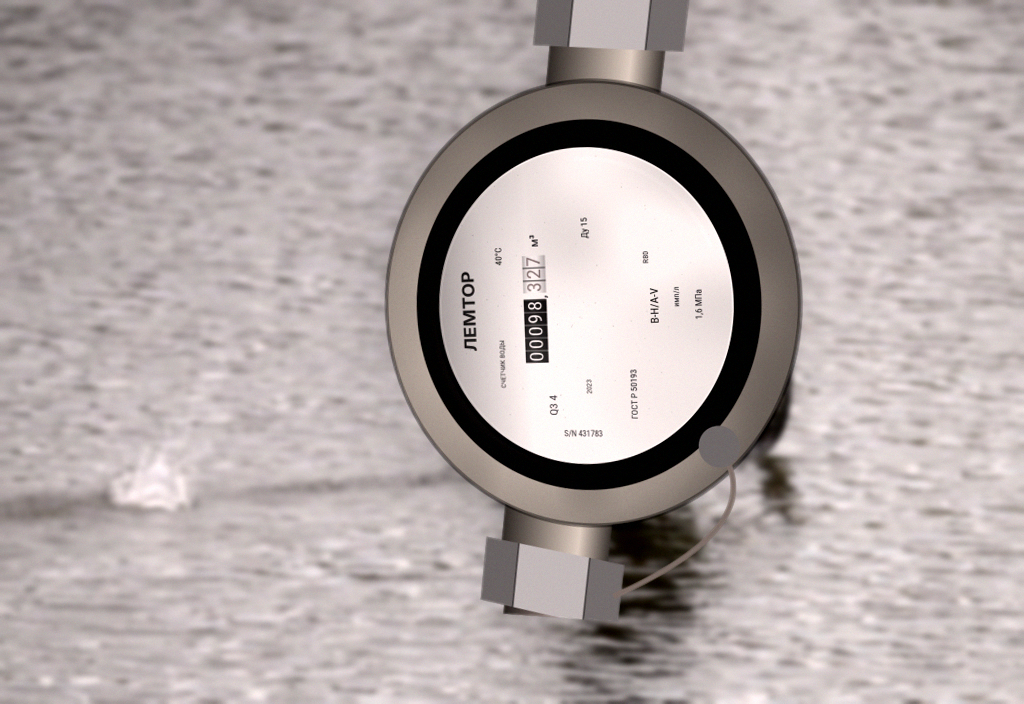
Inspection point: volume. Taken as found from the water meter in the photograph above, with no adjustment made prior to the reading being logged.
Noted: 98.327 m³
